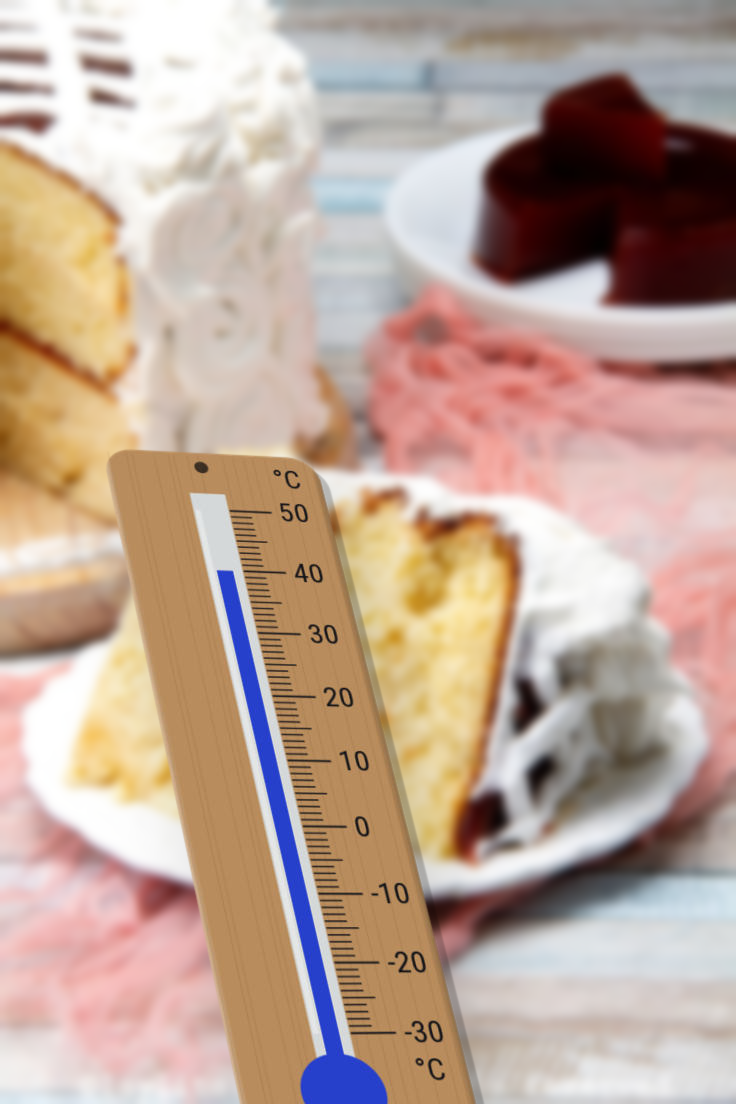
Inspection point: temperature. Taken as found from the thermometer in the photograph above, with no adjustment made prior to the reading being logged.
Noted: 40 °C
